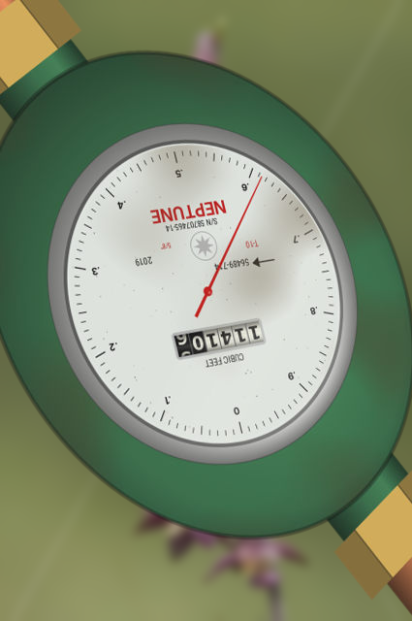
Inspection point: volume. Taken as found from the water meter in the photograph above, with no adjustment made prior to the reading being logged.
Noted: 114105.61 ft³
